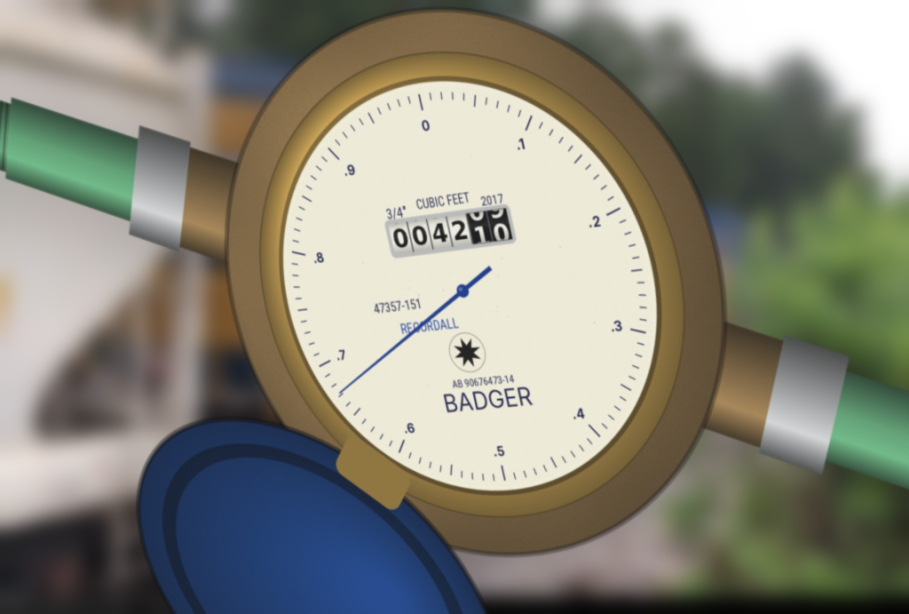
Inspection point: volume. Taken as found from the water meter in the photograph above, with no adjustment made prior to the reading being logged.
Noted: 4209.67 ft³
